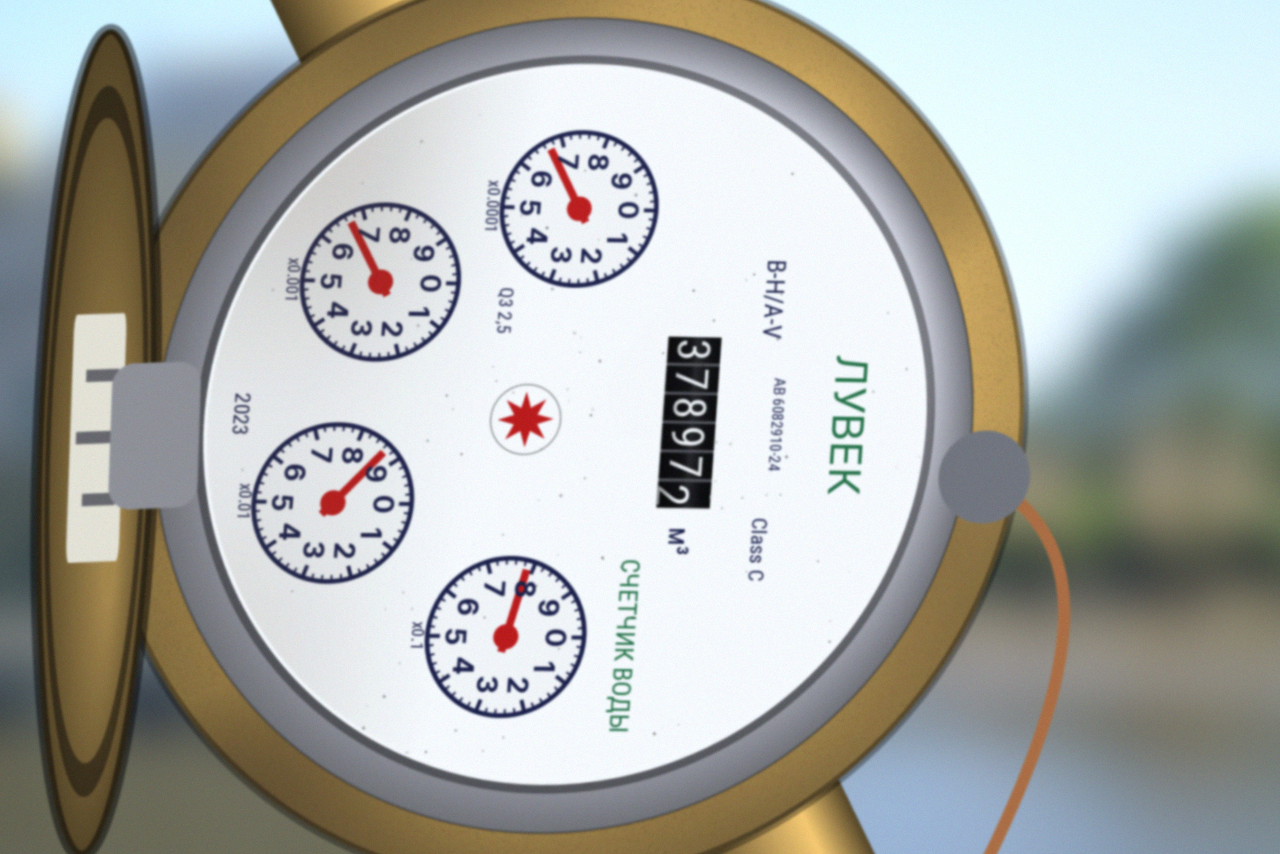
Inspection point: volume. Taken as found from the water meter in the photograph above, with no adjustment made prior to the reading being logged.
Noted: 378971.7866 m³
